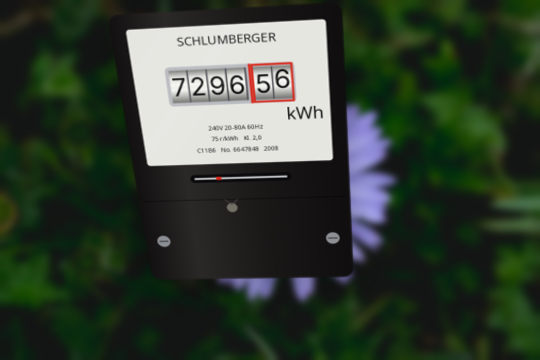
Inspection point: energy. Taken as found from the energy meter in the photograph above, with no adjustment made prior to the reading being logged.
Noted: 7296.56 kWh
